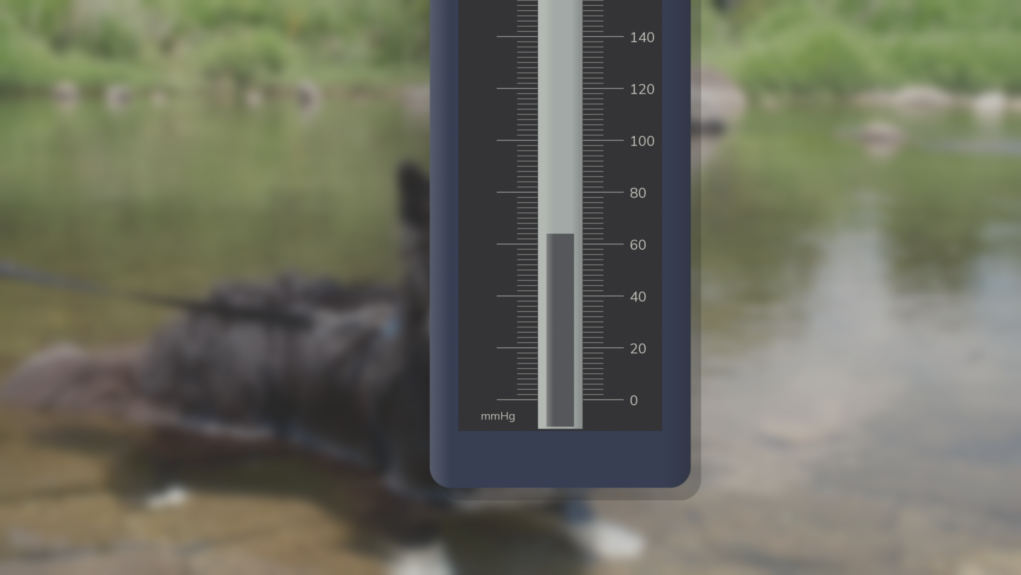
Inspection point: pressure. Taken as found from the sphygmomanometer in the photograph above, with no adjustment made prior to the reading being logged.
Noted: 64 mmHg
